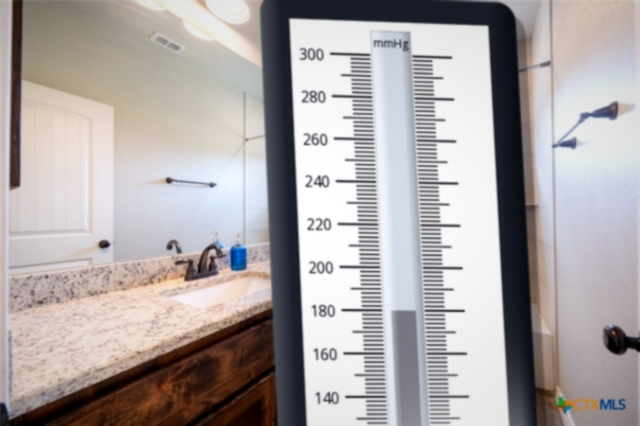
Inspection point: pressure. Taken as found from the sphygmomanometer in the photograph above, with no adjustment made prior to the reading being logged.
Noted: 180 mmHg
